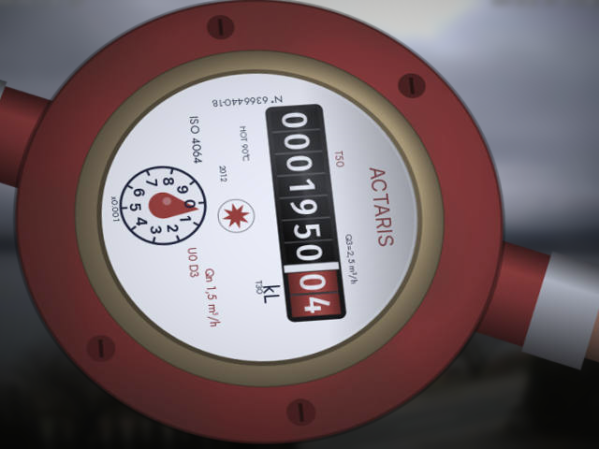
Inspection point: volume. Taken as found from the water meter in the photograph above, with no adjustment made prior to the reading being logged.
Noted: 1950.040 kL
